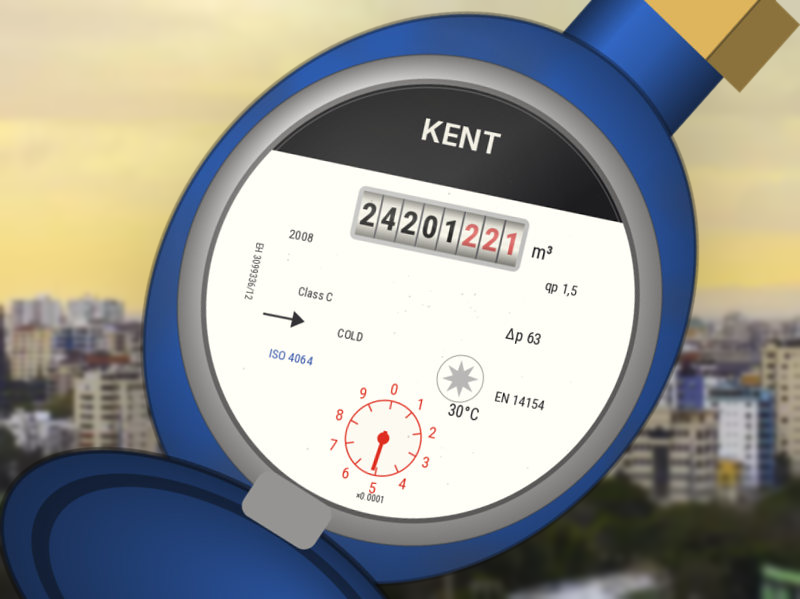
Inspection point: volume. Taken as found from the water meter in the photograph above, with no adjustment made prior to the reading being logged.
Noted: 24201.2215 m³
